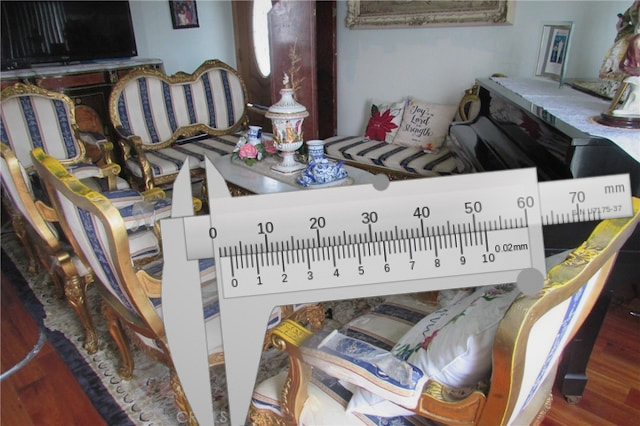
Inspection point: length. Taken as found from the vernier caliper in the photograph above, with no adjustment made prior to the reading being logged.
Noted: 3.0 mm
